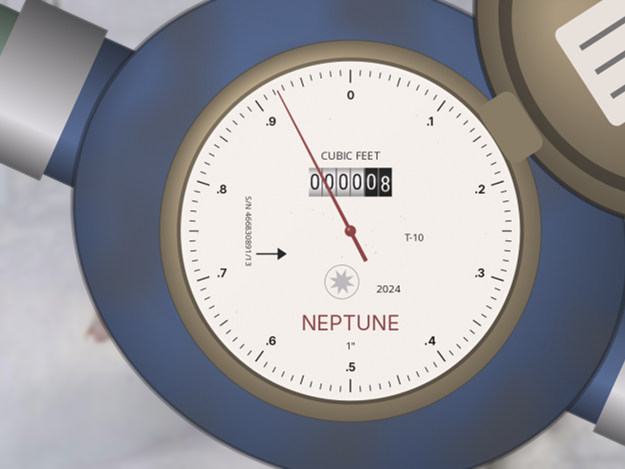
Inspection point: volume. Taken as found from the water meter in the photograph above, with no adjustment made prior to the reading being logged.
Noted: 7.92 ft³
